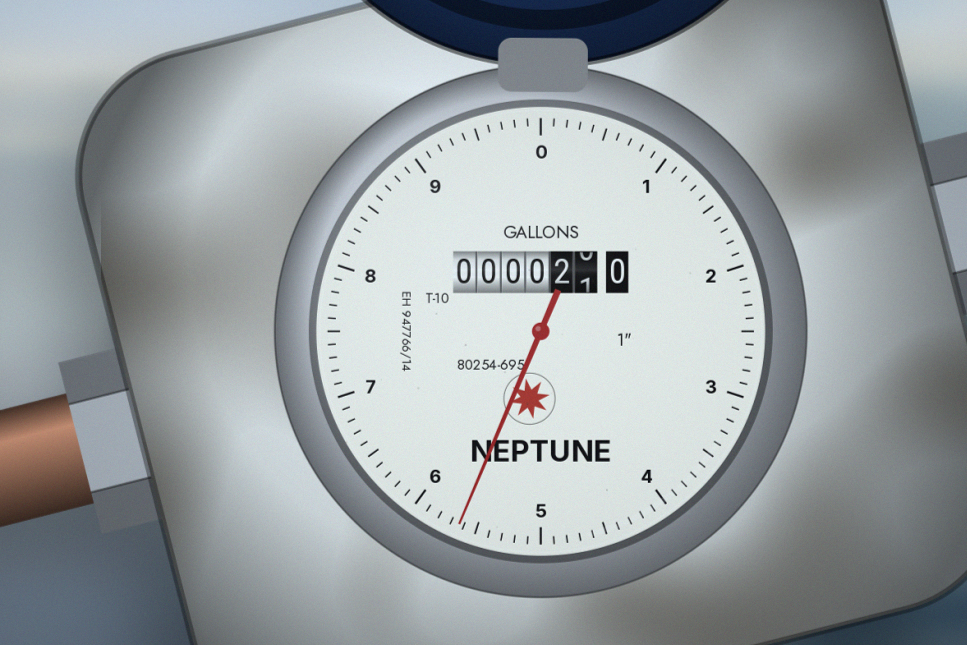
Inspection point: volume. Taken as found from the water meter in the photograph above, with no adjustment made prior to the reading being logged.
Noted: 205.6 gal
